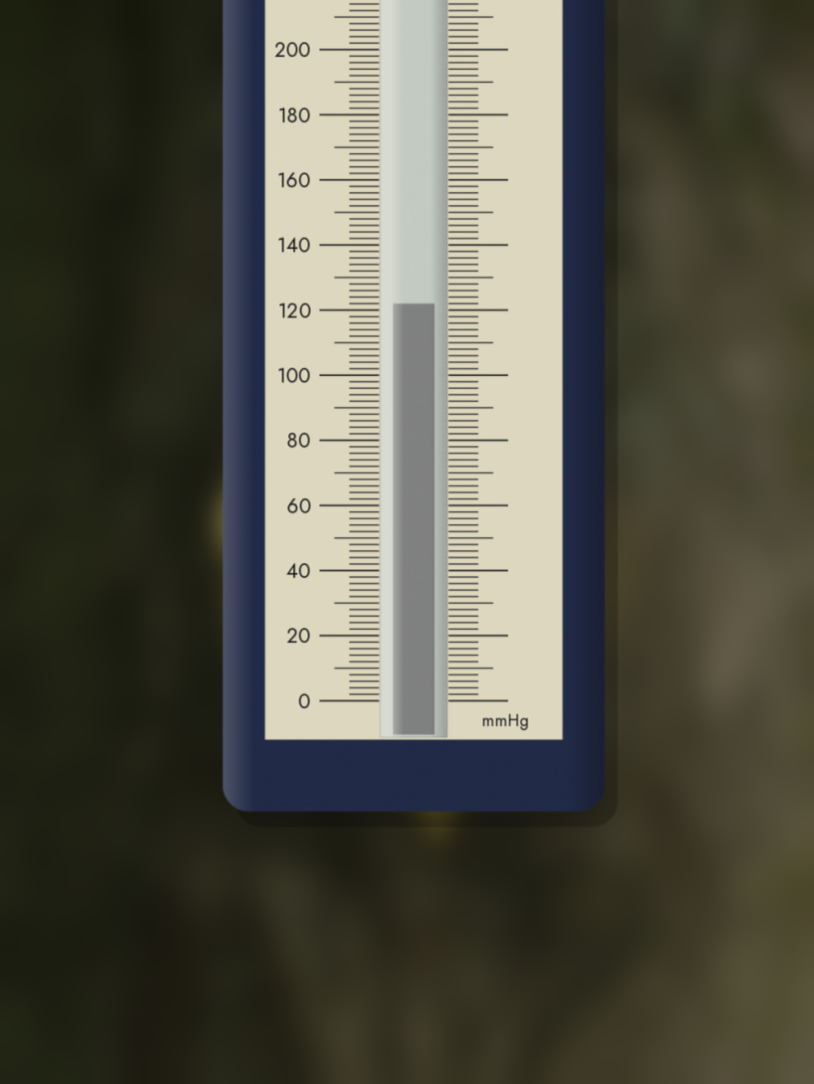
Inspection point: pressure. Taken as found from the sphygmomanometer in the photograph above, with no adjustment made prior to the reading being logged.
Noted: 122 mmHg
